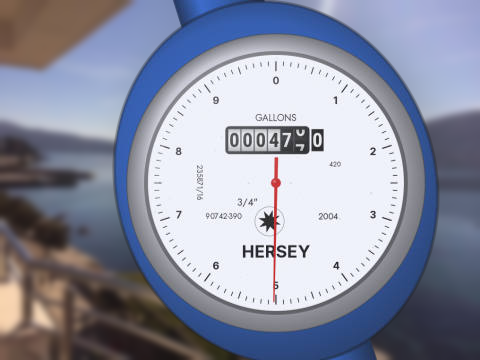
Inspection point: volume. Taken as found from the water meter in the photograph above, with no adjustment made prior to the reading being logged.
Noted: 4765.0 gal
